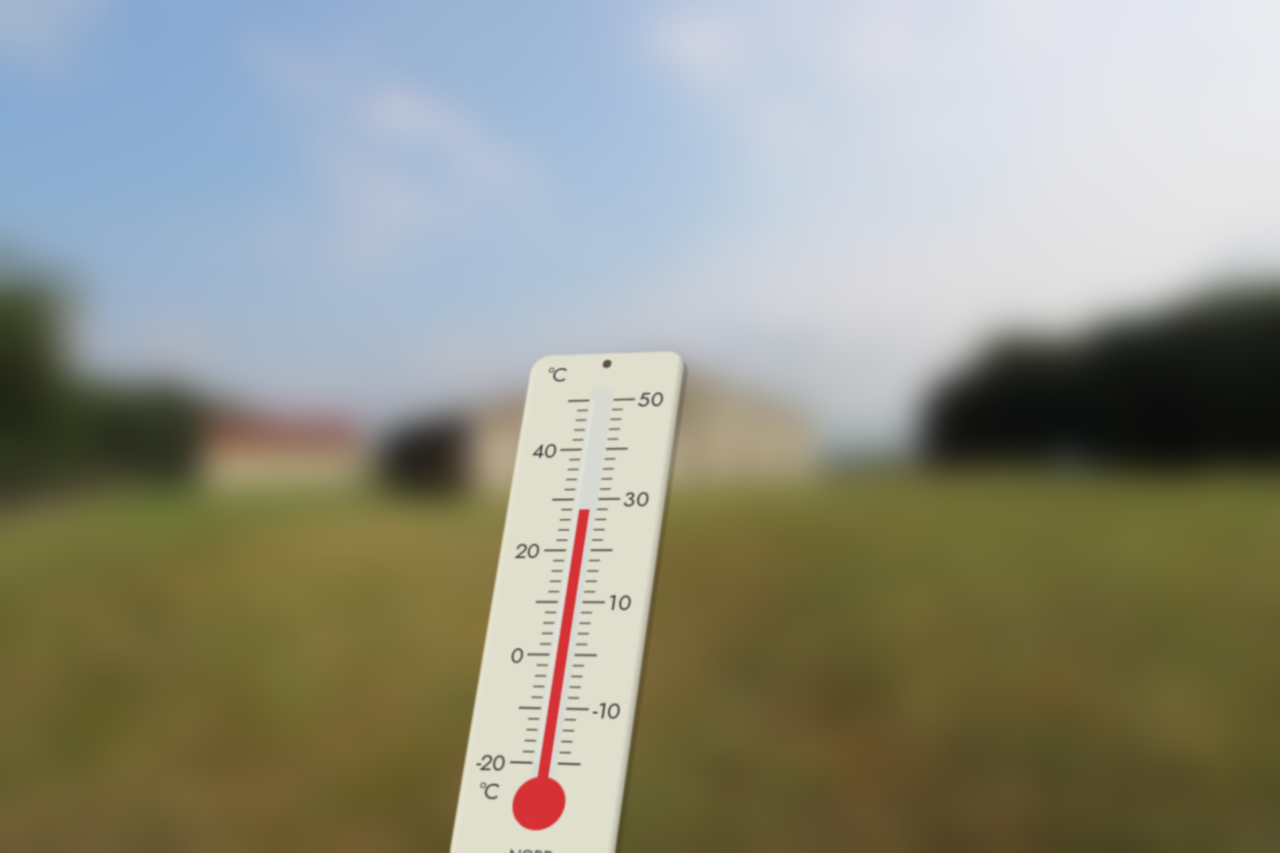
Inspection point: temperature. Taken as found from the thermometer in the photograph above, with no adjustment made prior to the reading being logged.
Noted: 28 °C
